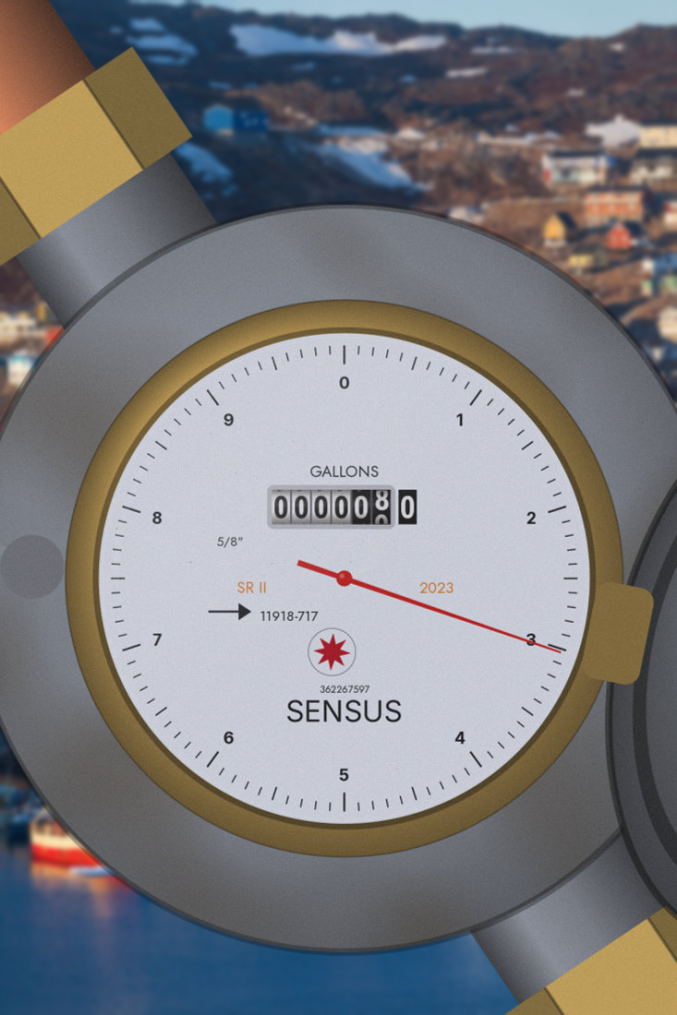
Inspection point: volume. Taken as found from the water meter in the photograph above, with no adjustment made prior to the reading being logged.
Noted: 83.0 gal
